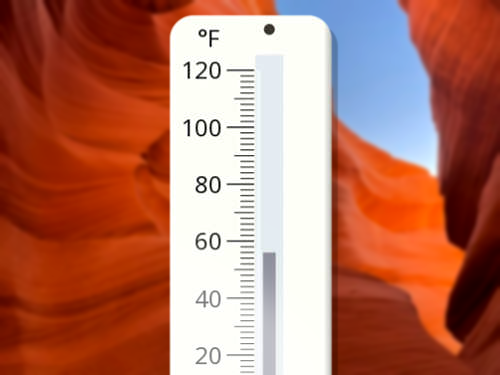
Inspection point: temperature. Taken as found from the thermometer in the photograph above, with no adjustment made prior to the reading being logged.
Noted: 56 °F
